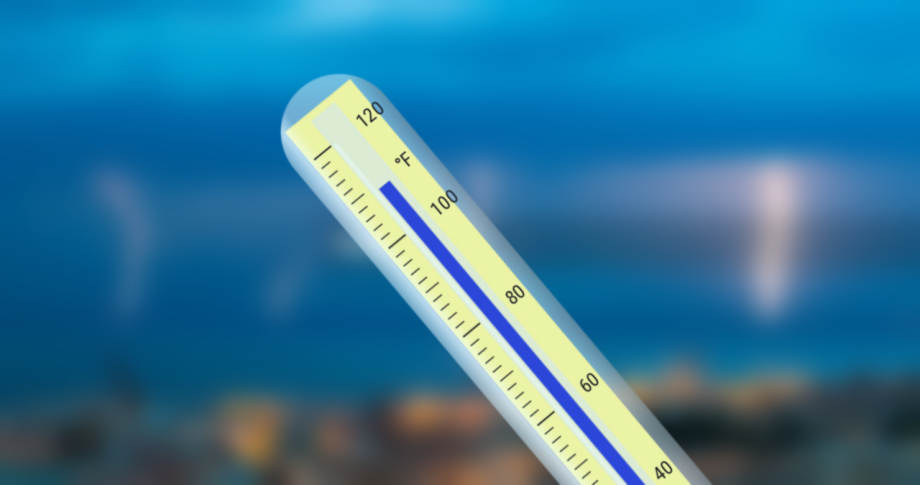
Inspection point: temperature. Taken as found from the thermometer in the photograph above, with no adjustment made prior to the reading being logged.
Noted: 109 °F
